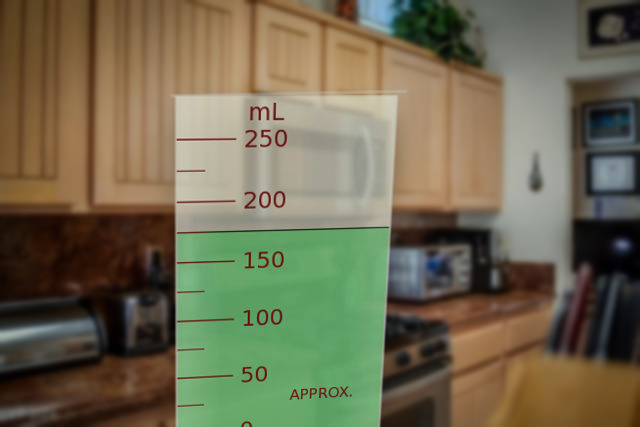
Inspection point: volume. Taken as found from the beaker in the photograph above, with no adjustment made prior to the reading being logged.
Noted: 175 mL
